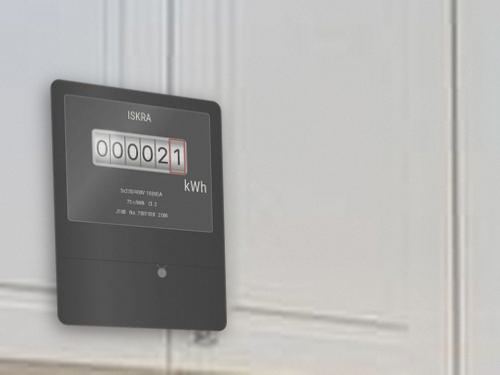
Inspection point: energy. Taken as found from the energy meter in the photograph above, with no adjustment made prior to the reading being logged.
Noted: 2.1 kWh
